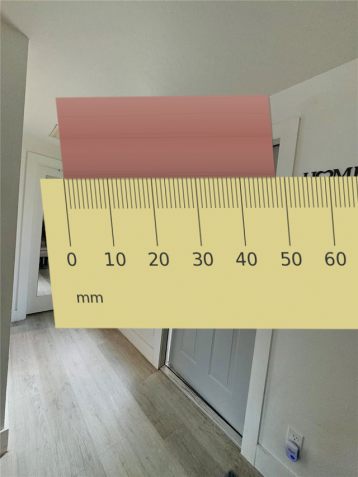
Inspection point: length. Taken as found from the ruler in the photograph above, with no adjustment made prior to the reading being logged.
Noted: 48 mm
